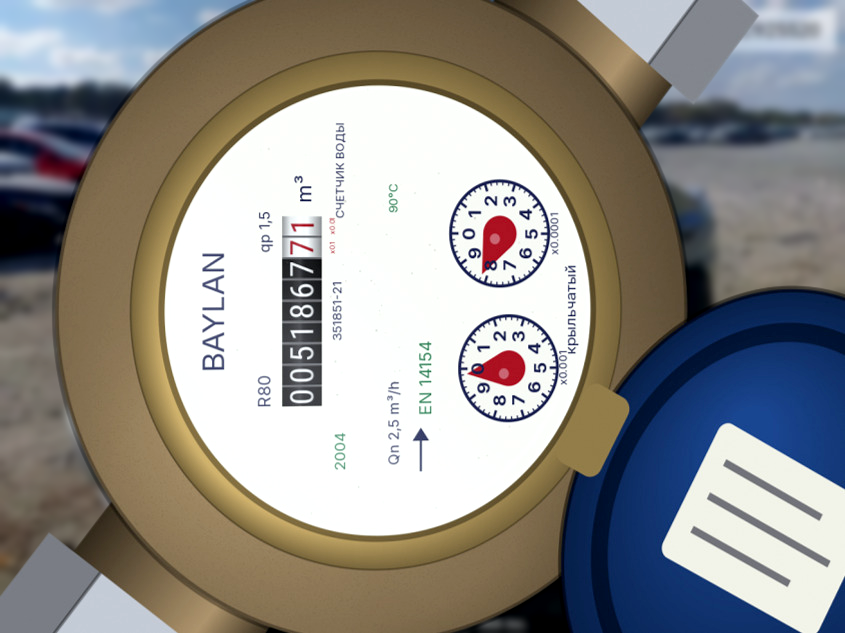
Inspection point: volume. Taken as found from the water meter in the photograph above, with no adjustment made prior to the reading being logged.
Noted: 51867.7098 m³
